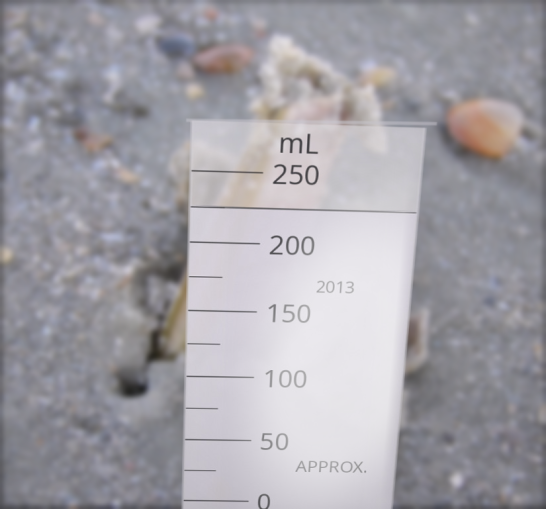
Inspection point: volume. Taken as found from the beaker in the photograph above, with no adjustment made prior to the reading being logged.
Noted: 225 mL
